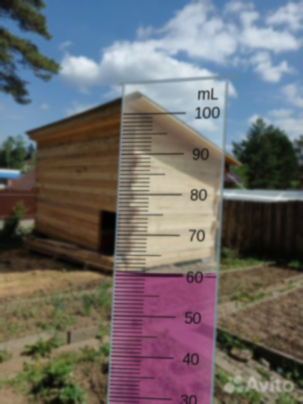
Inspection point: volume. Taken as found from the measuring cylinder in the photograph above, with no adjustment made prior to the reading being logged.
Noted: 60 mL
